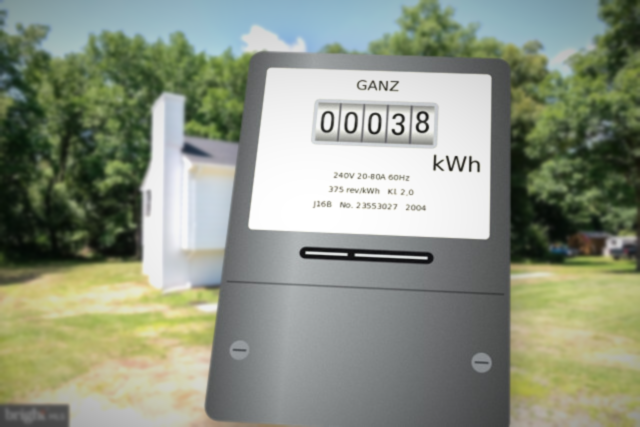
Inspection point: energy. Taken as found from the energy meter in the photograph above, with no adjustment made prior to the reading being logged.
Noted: 38 kWh
